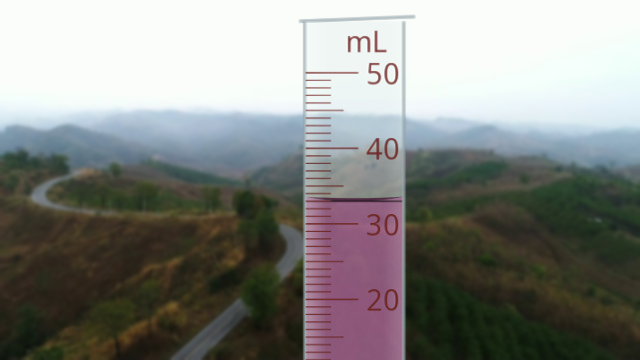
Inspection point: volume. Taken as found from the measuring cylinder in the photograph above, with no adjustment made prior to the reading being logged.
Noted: 33 mL
